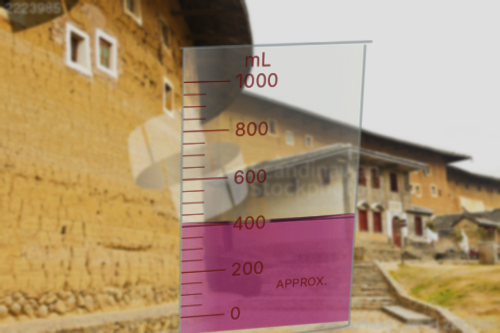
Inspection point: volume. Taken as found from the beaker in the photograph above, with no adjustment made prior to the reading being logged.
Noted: 400 mL
